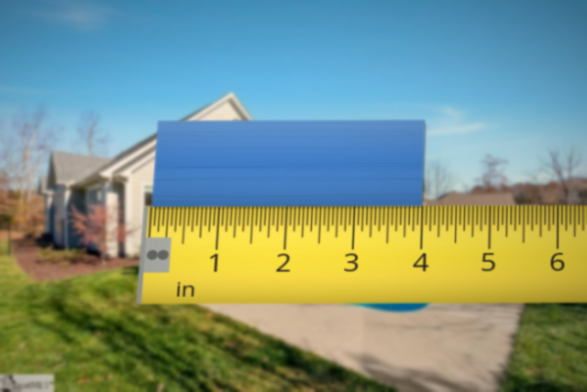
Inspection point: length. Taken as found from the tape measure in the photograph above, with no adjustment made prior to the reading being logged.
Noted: 4 in
